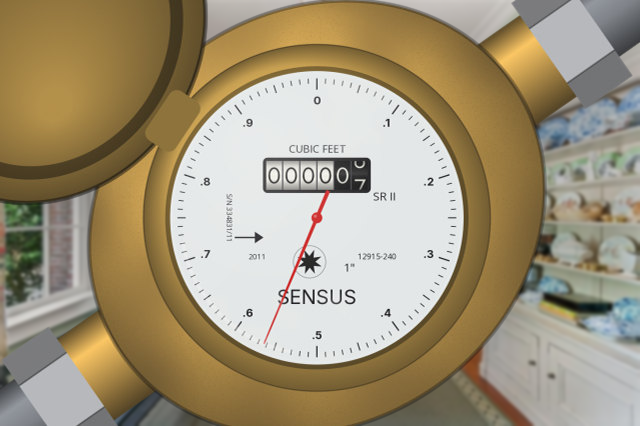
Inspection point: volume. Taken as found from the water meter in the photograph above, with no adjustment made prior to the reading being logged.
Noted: 6.56 ft³
